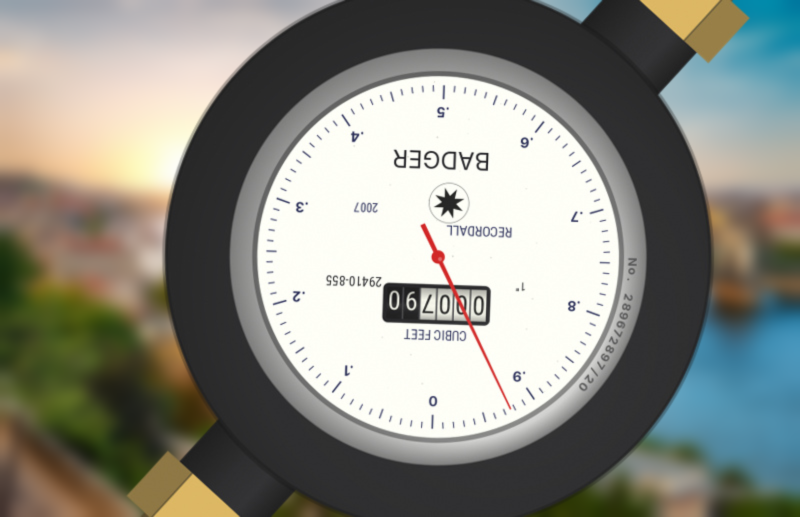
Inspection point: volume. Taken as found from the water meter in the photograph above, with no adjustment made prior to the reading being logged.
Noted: 789.92 ft³
